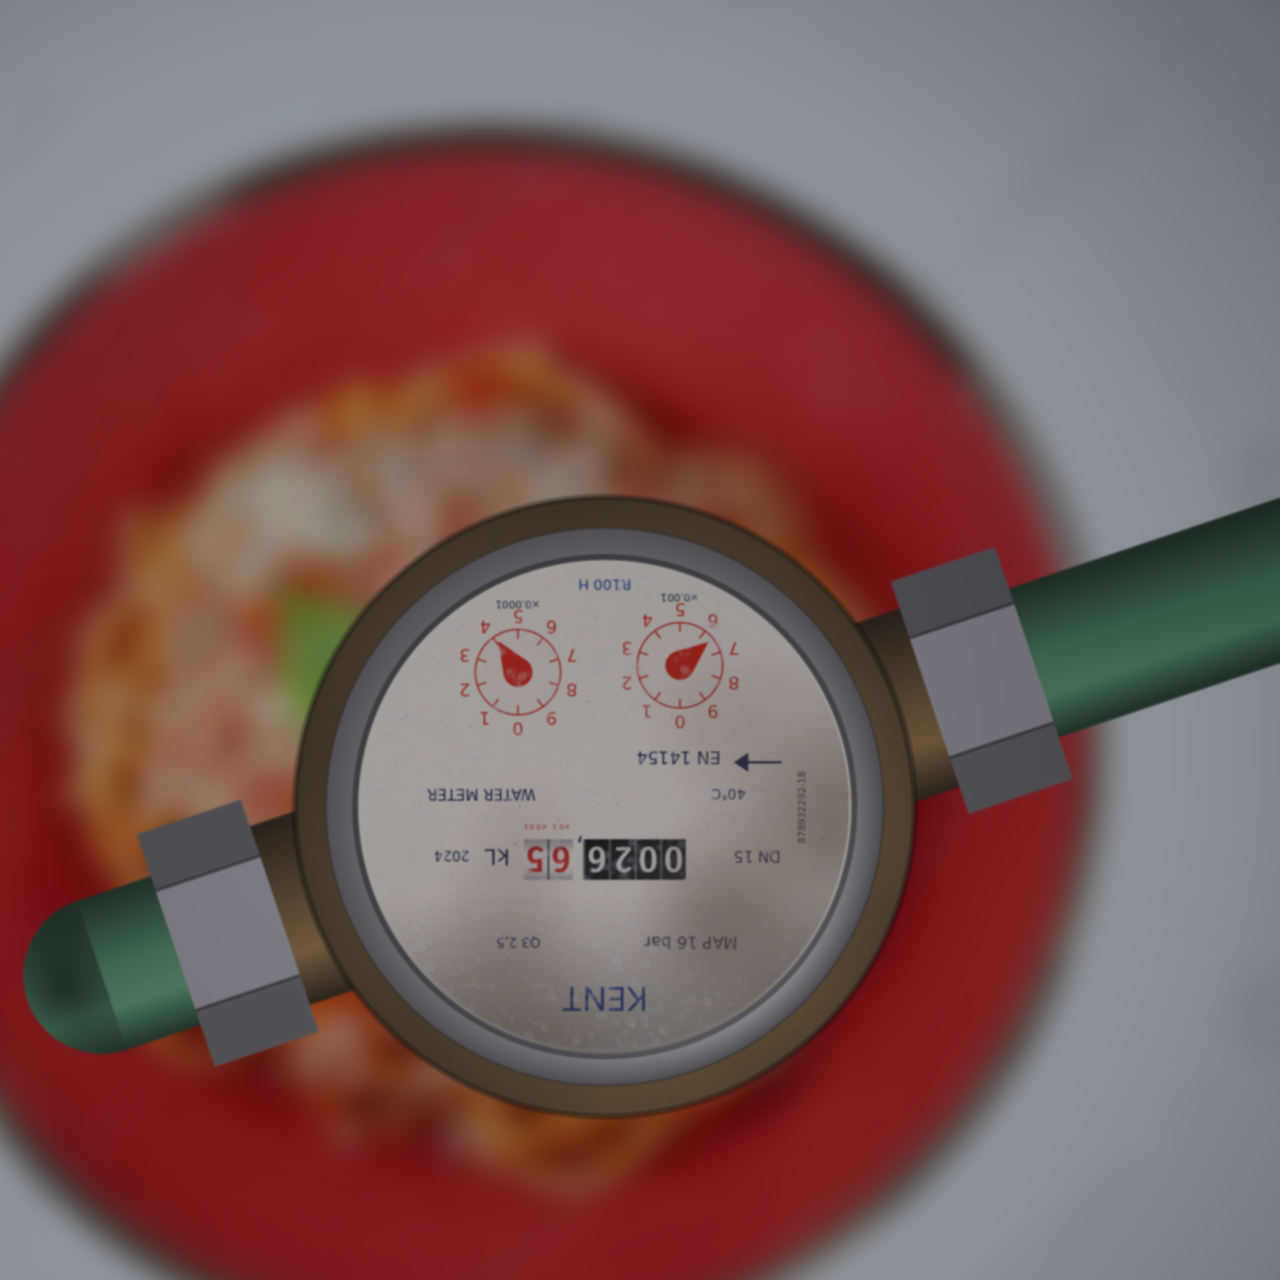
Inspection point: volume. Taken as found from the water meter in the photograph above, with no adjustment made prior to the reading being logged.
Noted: 26.6564 kL
